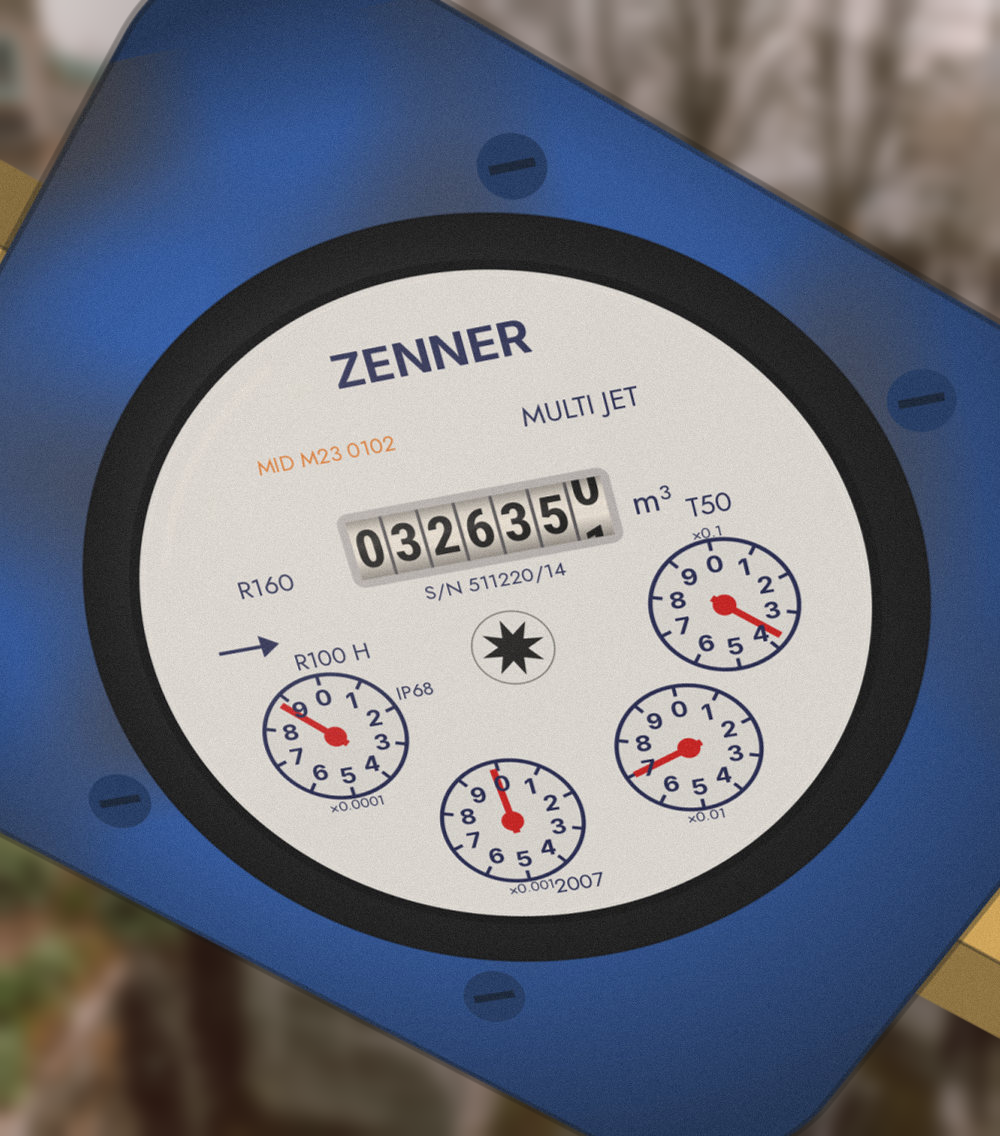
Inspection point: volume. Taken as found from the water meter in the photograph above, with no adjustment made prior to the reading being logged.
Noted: 326350.3698 m³
